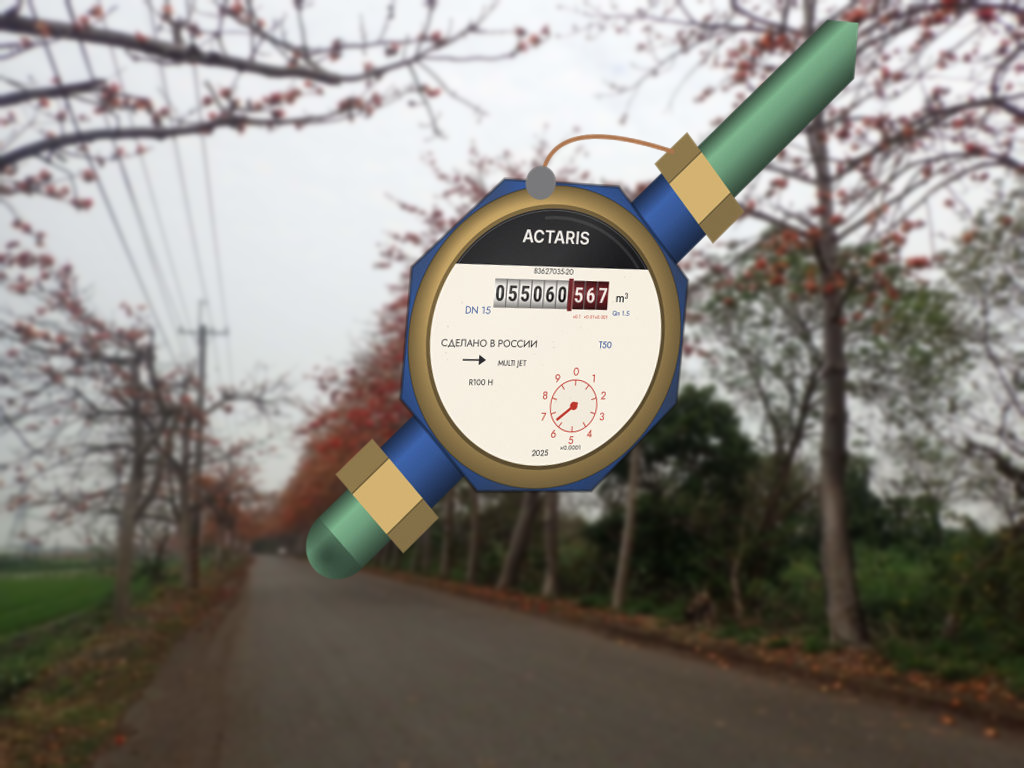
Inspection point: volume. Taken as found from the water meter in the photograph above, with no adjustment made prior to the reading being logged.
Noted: 55060.5676 m³
